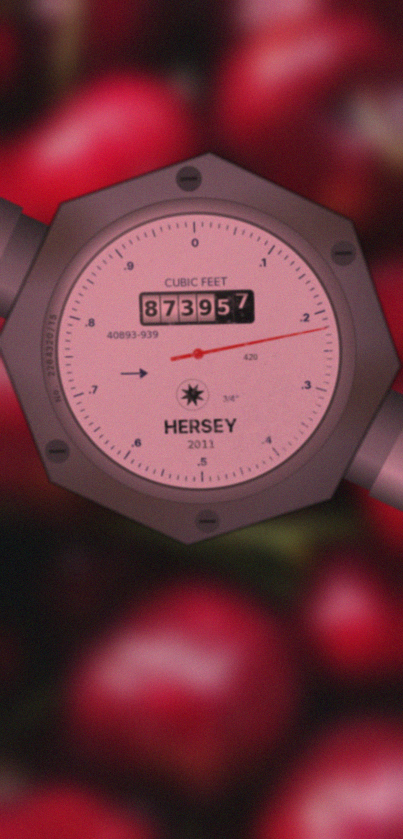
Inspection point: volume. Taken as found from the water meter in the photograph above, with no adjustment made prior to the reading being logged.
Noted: 873957.22 ft³
